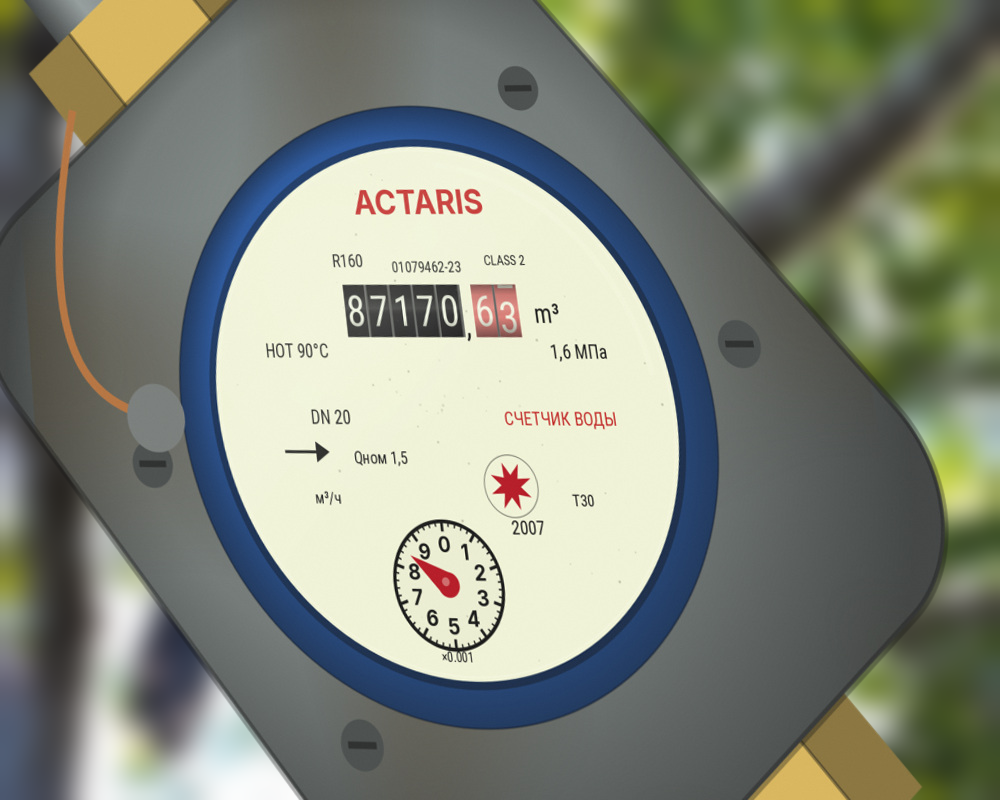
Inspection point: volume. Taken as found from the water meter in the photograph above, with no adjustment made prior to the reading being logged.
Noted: 87170.628 m³
